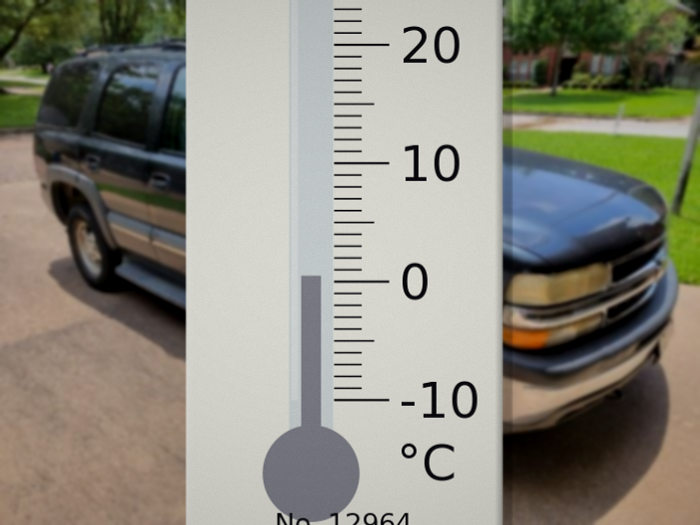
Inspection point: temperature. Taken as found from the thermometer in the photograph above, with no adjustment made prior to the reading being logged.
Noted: 0.5 °C
